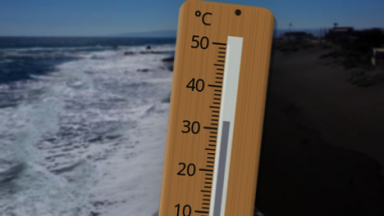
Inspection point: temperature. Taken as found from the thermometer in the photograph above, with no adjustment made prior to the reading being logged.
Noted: 32 °C
